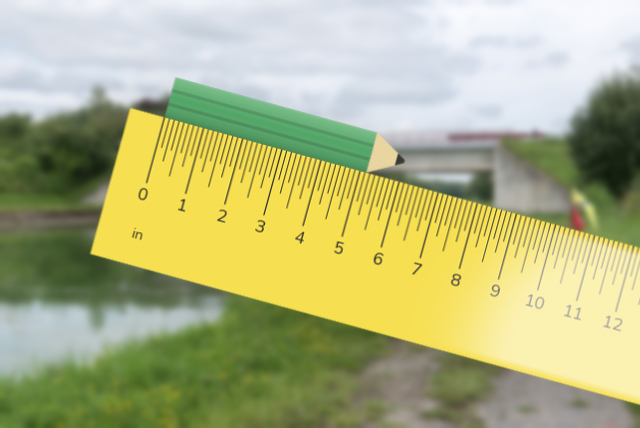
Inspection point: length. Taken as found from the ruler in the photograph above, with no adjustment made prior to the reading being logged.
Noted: 6 in
